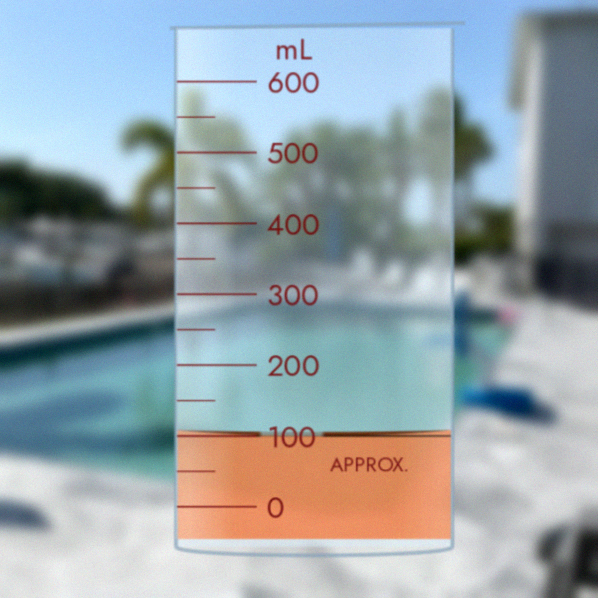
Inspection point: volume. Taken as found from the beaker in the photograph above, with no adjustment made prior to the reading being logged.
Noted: 100 mL
